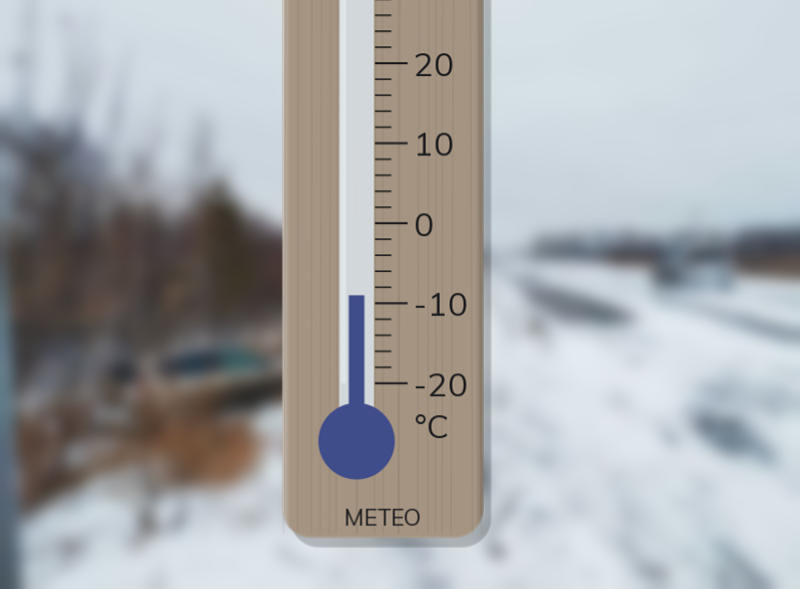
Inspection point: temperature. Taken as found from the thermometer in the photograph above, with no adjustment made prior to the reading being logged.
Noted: -9 °C
